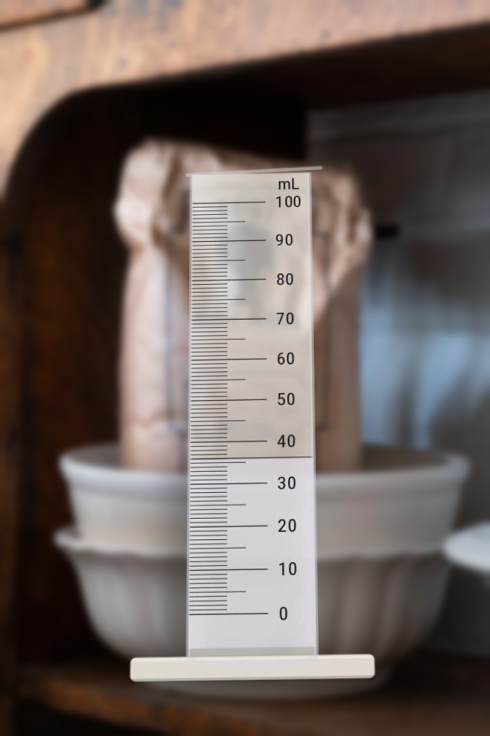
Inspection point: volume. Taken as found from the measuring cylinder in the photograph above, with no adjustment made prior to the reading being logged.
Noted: 36 mL
